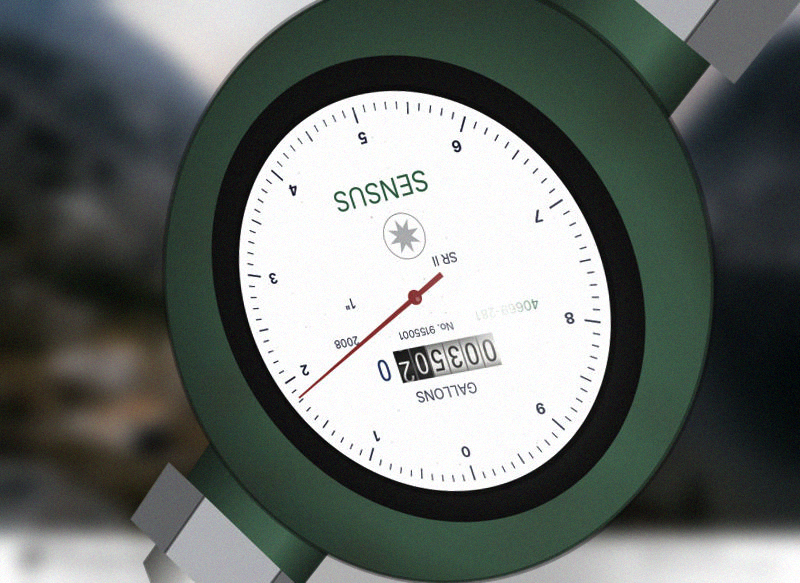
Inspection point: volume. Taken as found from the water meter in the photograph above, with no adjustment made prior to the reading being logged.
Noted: 35021.8 gal
